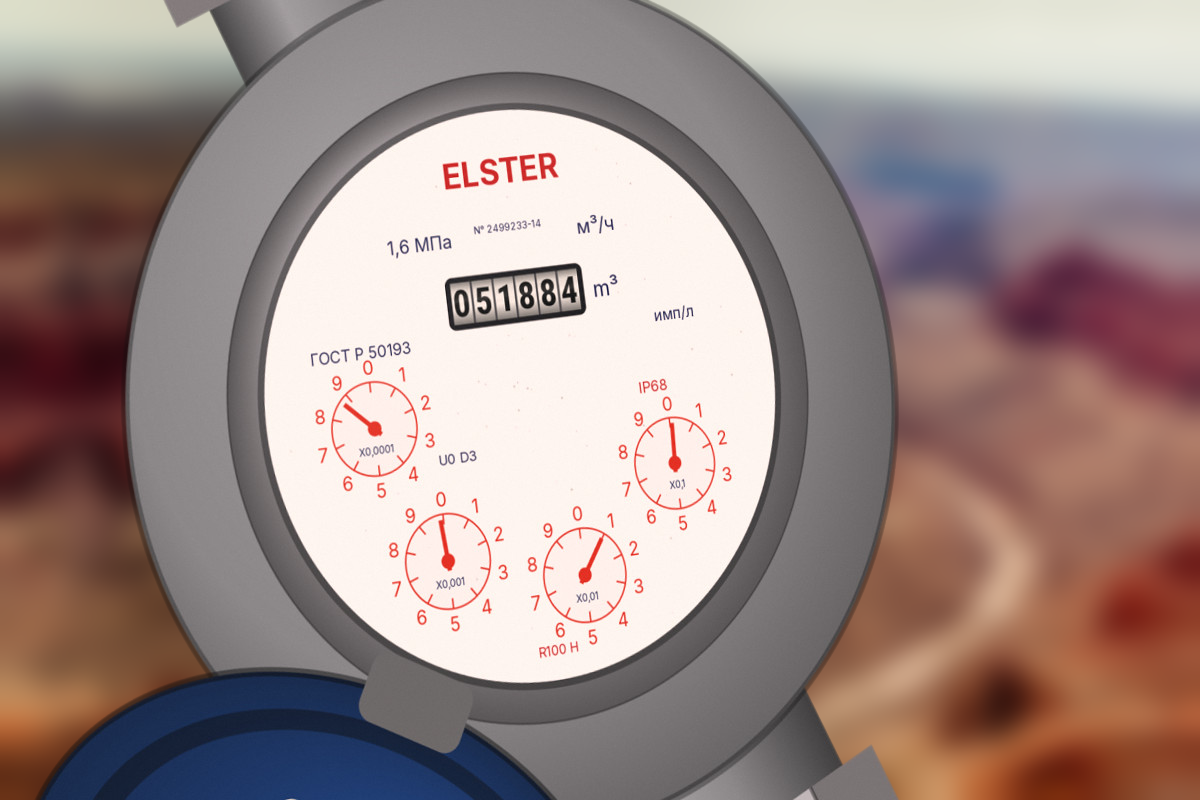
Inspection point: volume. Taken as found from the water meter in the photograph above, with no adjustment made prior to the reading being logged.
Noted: 51884.0098 m³
